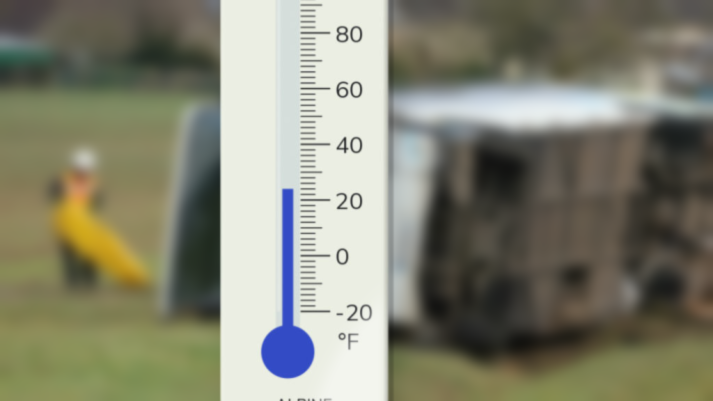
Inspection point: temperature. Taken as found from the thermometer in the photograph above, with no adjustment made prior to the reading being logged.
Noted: 24 °F
